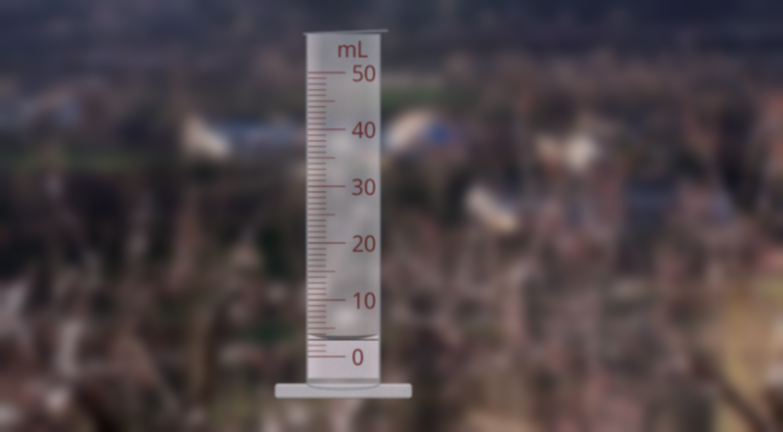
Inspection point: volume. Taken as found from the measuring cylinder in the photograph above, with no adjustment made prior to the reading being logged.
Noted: 3 mL
